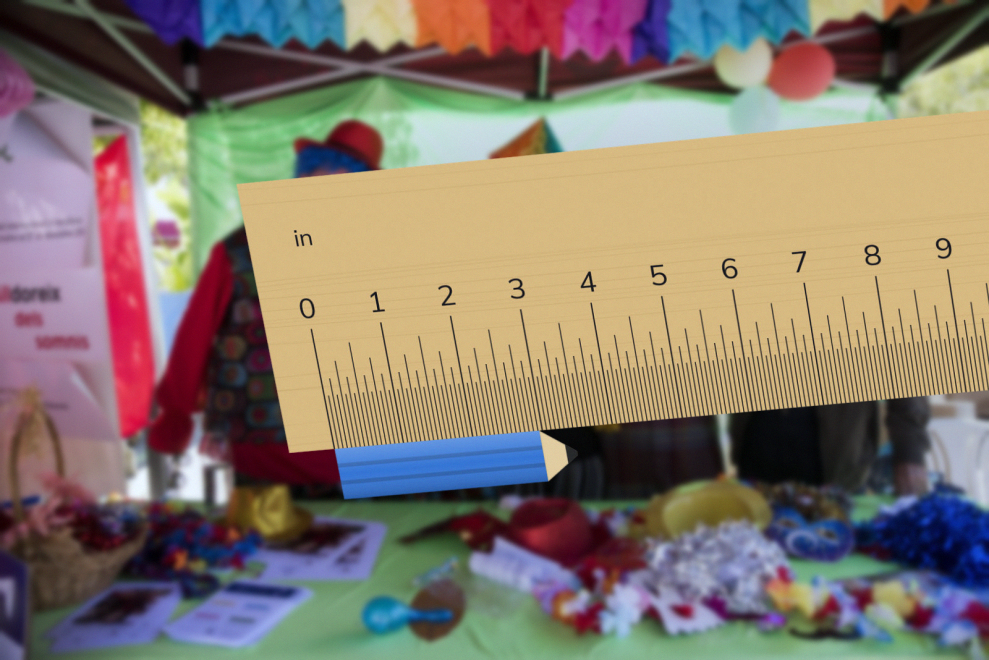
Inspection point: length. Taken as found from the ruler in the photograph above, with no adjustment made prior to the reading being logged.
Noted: 3.4375 in
